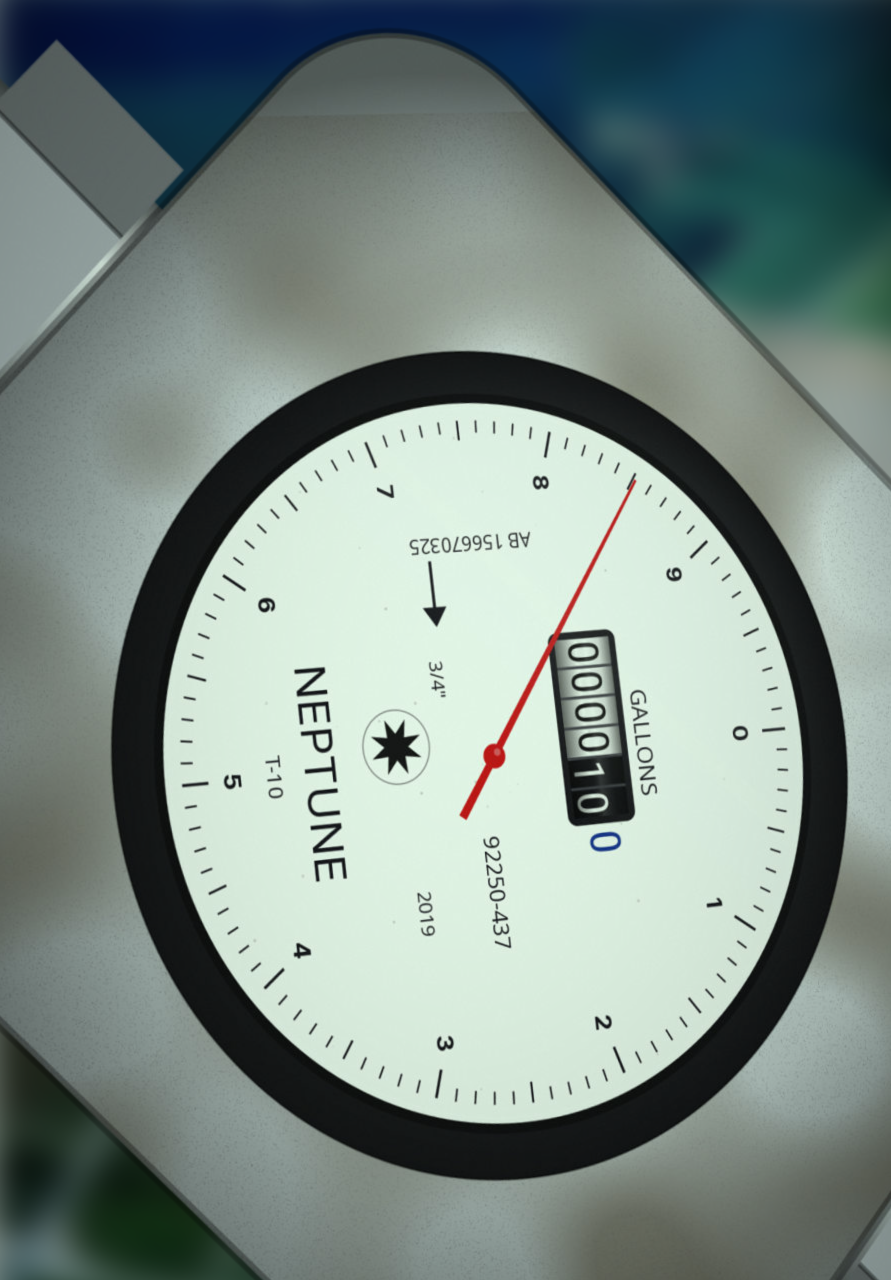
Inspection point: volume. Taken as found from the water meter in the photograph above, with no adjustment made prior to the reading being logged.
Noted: 98.5 gal
